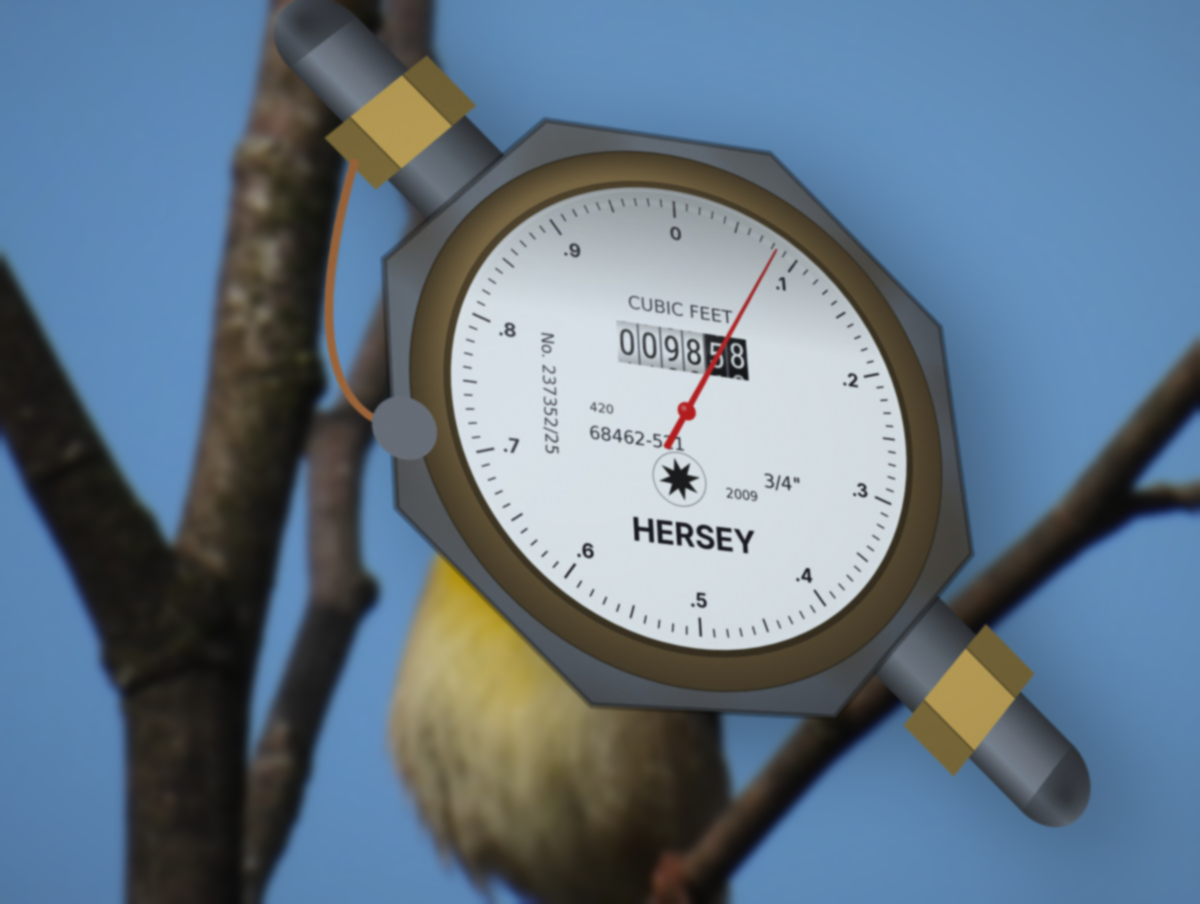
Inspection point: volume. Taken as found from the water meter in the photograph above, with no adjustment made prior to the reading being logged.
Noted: 9858.08 ft³
